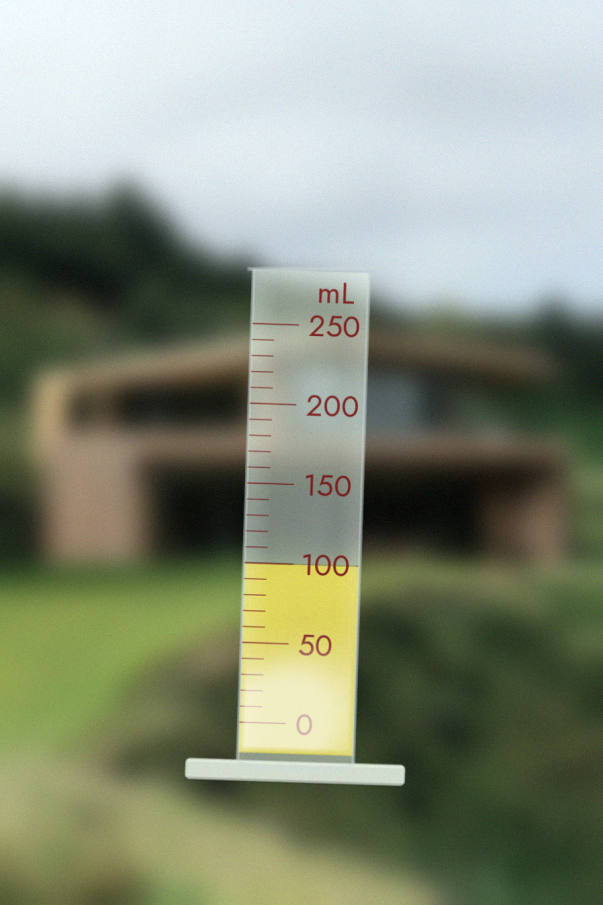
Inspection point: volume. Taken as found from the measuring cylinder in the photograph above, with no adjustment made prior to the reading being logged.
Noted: 100 mL
